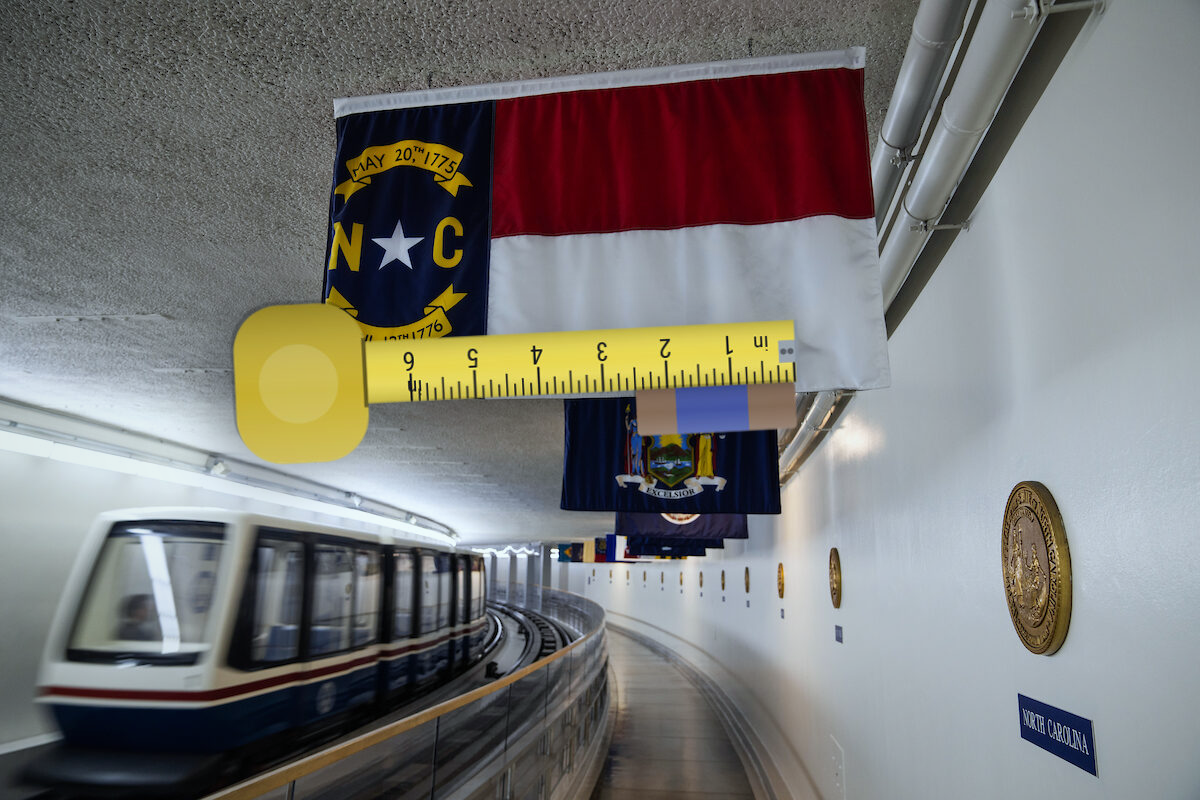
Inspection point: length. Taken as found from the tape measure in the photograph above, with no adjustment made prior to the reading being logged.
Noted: 2.5 in
